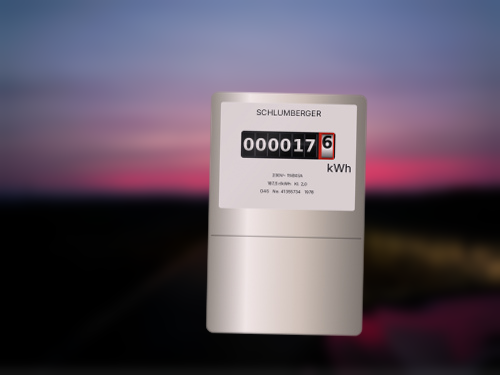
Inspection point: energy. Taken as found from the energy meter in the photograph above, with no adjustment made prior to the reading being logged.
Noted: 17.6 kWh
